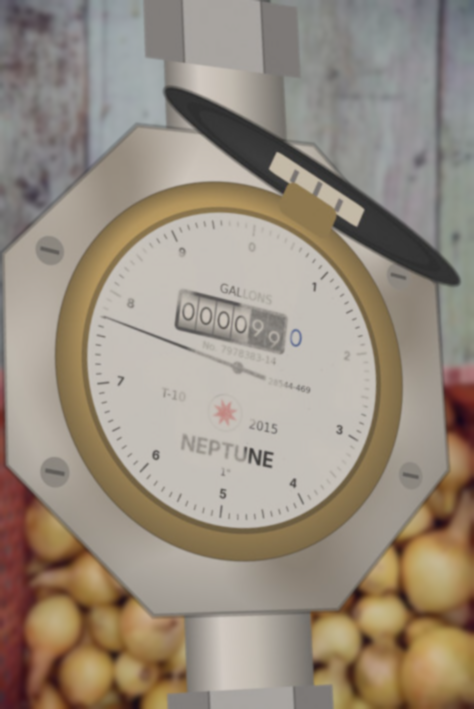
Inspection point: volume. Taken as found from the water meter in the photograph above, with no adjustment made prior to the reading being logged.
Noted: 987.7 gal
